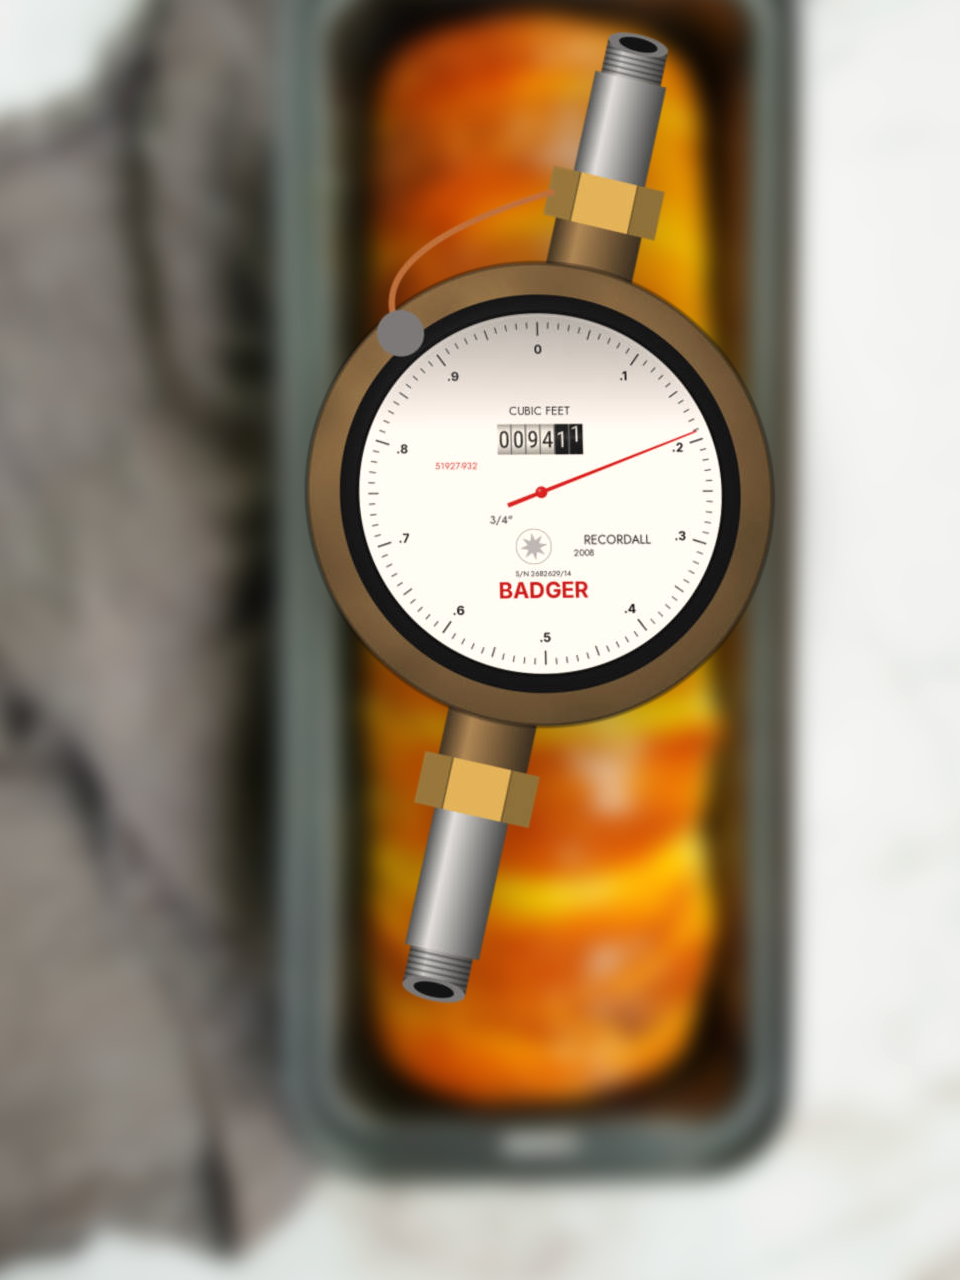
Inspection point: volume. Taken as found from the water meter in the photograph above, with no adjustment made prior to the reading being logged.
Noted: 9411.19 ft³
